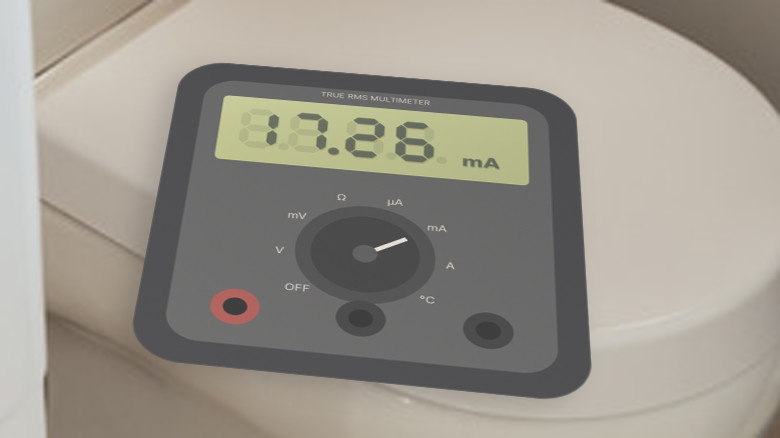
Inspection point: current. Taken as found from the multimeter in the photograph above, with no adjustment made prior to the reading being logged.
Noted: 17.26 mA
